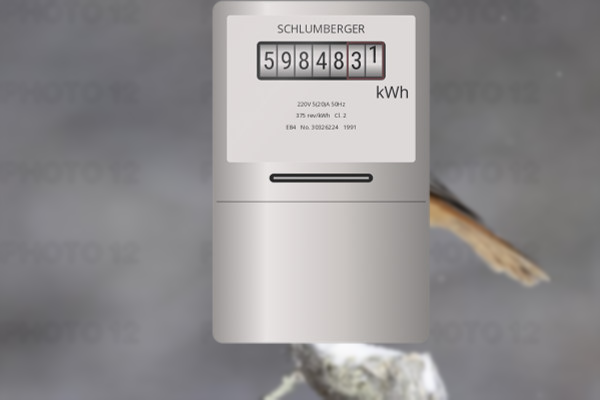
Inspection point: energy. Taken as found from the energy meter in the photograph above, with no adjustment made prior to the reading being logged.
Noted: 59848.31 kWh
